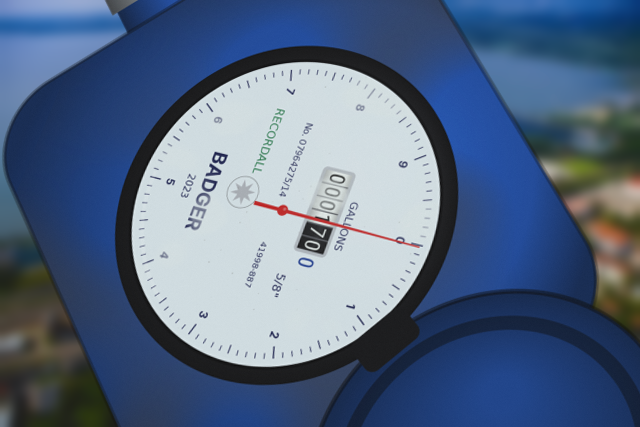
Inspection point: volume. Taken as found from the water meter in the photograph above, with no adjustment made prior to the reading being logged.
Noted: 1700.0 gal
